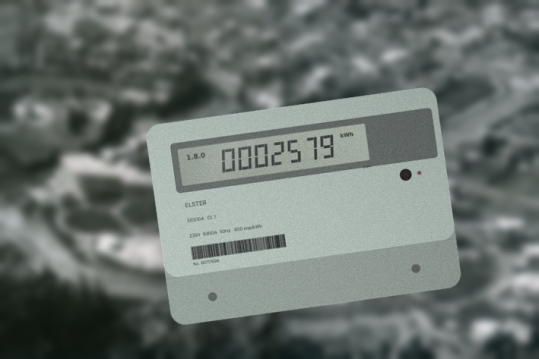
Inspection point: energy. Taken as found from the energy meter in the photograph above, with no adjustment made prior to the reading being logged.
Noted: 2579 kWh
